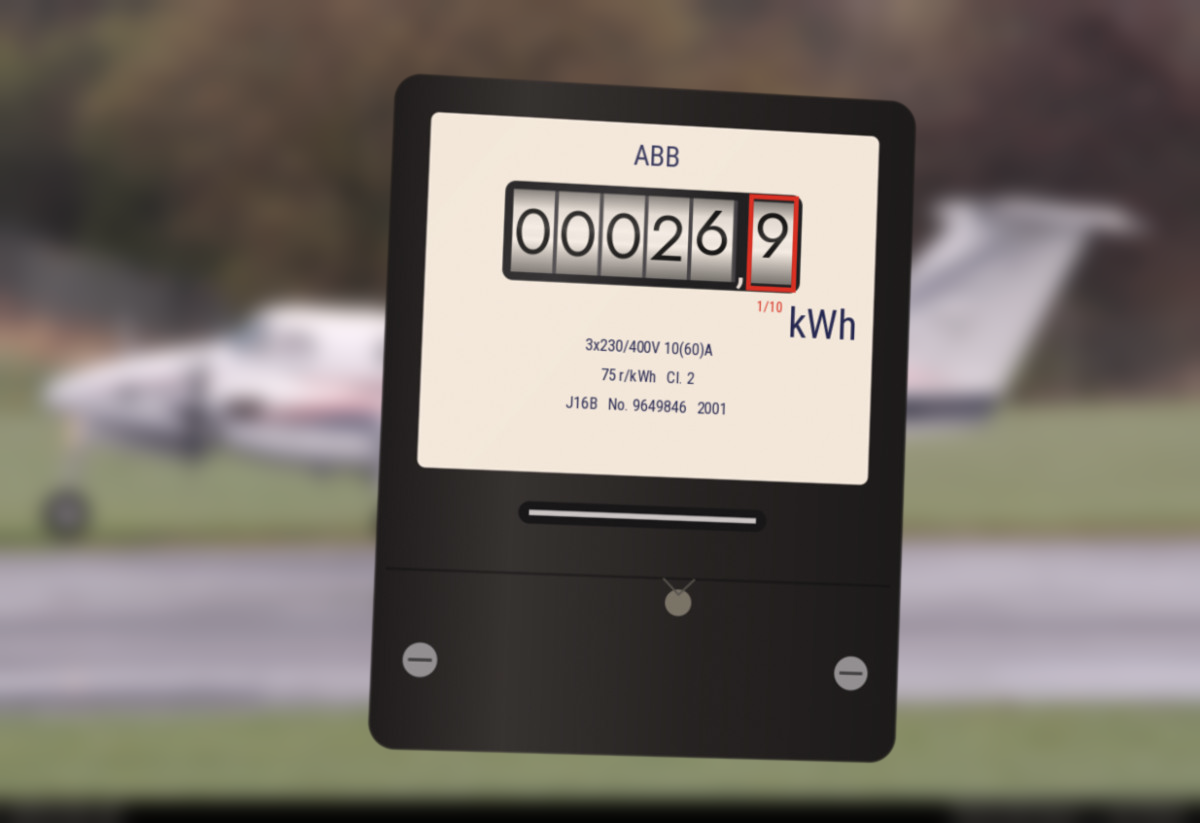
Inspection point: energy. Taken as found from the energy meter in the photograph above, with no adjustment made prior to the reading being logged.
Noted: 26.9 kWh
